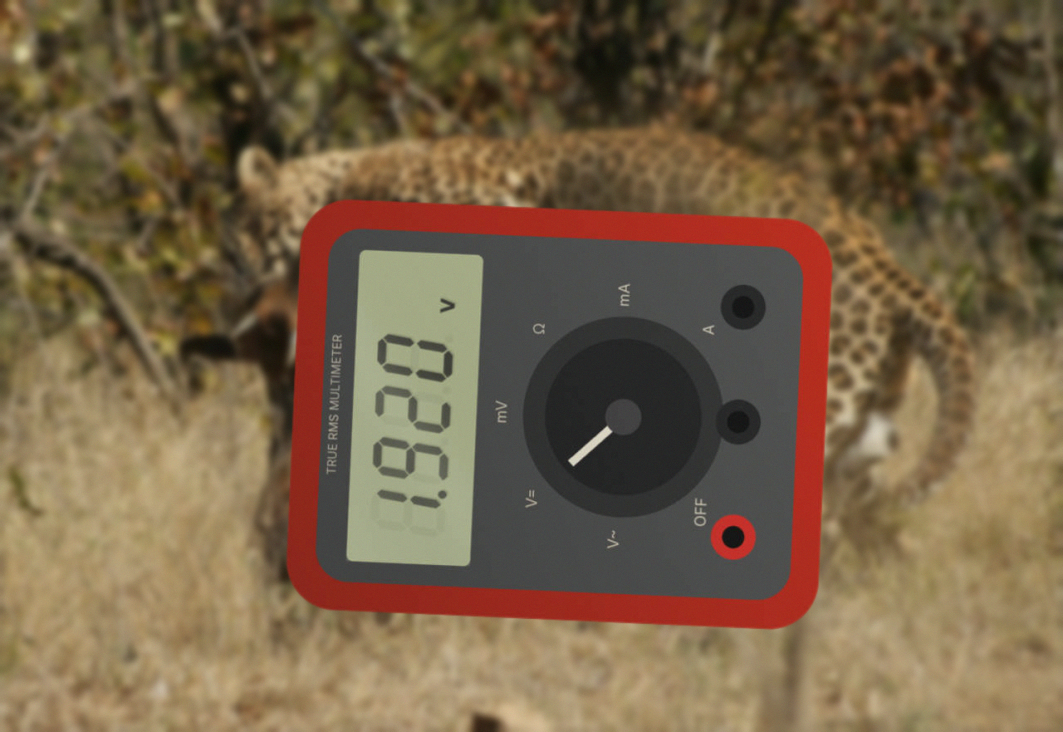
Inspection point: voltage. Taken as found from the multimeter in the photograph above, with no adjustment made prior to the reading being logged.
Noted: 1.920 V
